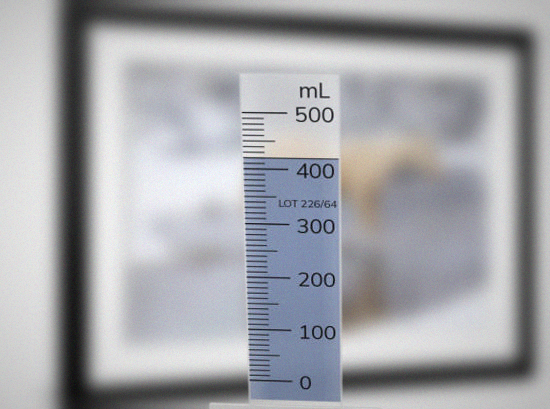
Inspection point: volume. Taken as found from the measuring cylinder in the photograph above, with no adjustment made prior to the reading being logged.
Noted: 420 mL
